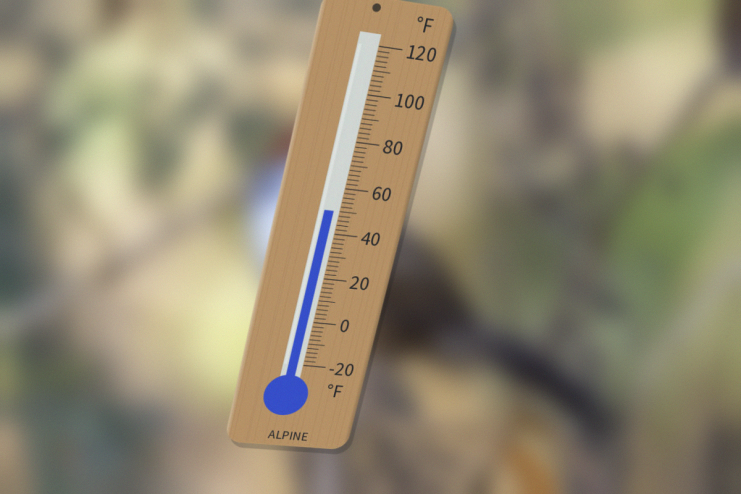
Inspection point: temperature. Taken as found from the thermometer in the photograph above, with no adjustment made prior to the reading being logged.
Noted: 50 °F
